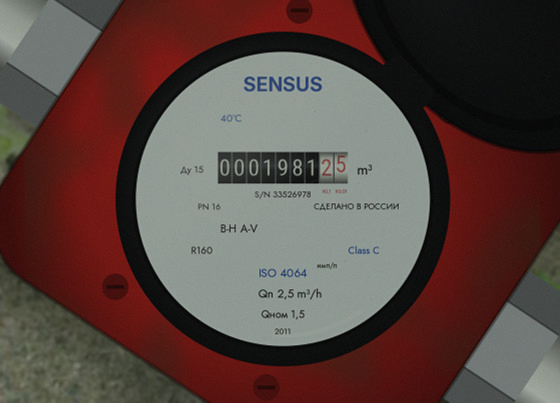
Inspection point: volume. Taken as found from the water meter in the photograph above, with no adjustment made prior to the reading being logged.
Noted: 1981.25 m³
